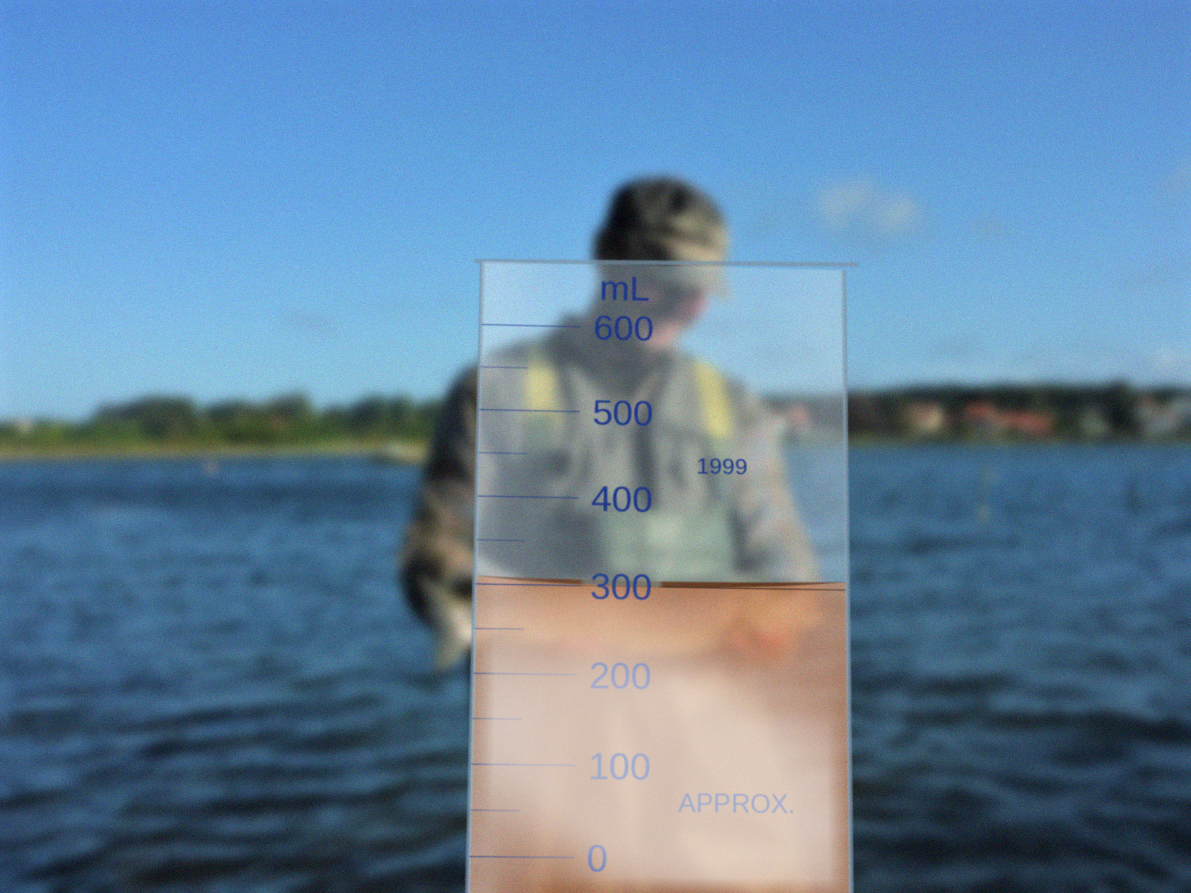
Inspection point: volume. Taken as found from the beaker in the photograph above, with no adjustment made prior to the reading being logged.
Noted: 300 mL
